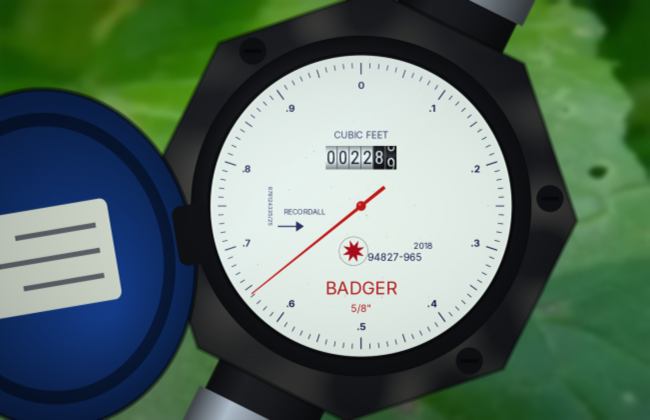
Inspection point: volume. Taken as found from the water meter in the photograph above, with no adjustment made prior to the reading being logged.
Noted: 2288.64 ft³
